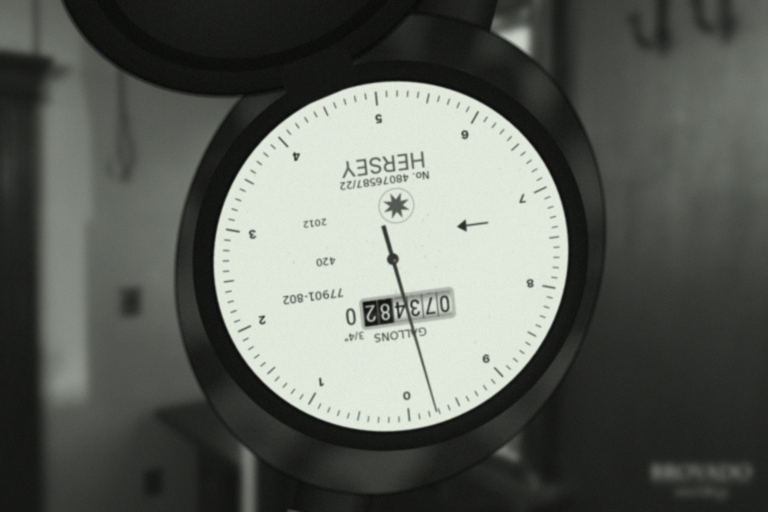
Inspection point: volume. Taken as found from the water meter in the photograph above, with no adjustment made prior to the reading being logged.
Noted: 734819.7 gal
